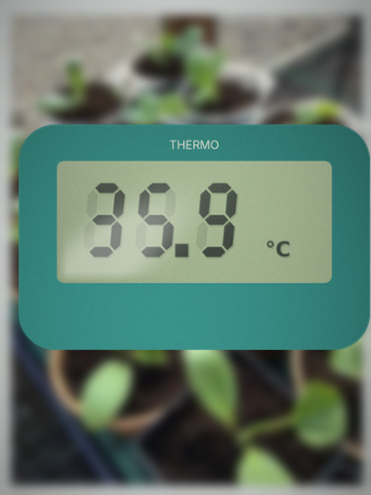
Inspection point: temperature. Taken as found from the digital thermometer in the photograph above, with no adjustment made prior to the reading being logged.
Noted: 35.9 °C
